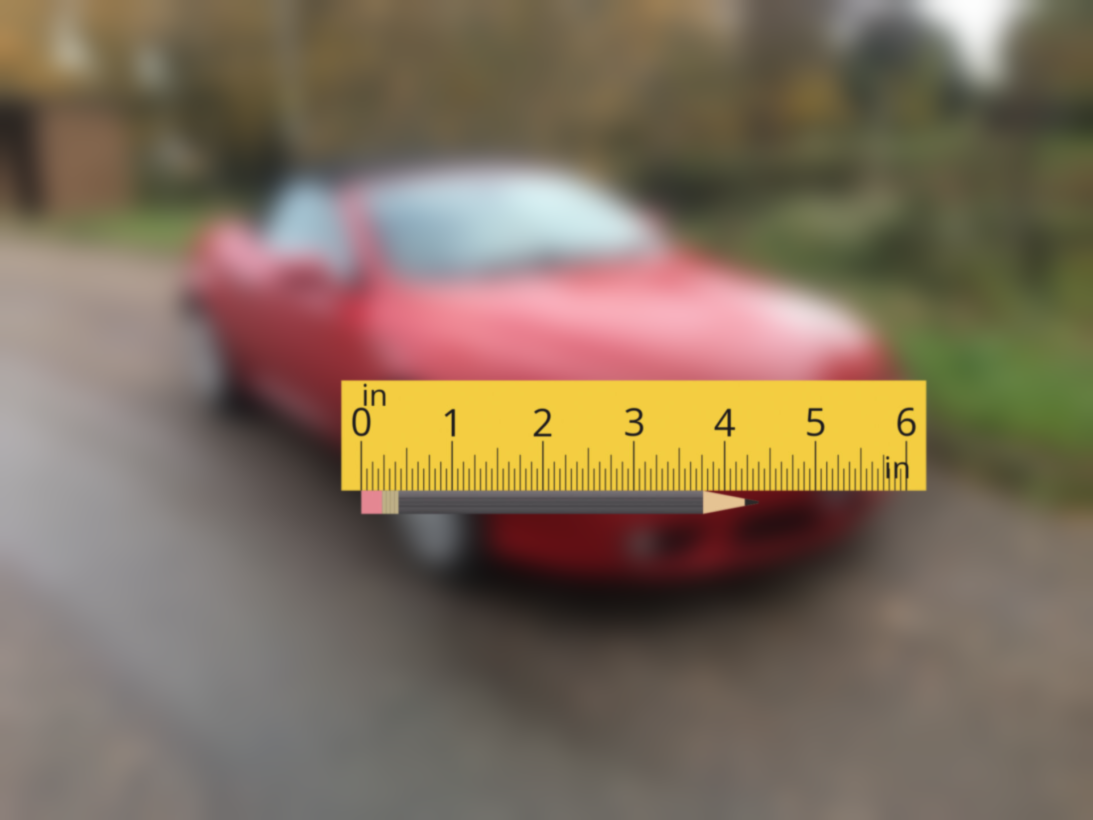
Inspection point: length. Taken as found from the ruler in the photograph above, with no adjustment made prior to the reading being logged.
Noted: 4.375 in
